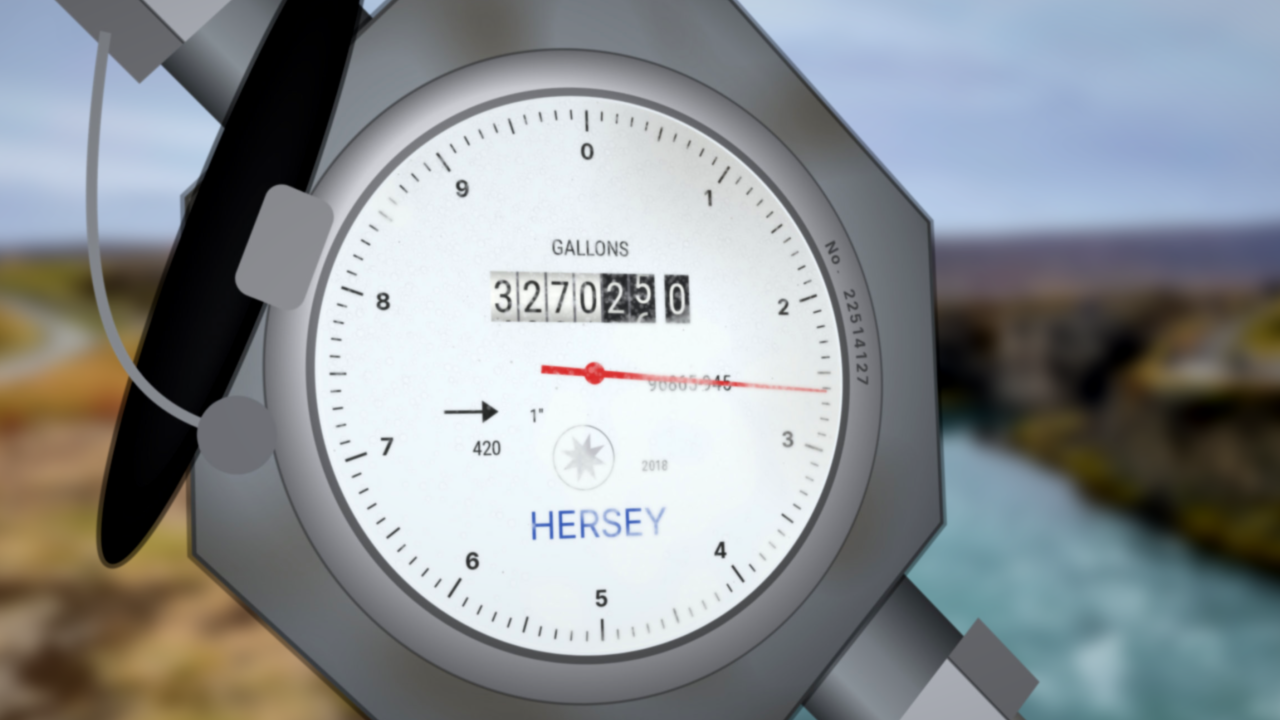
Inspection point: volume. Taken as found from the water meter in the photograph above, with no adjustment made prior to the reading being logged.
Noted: 3270252.6 gal
